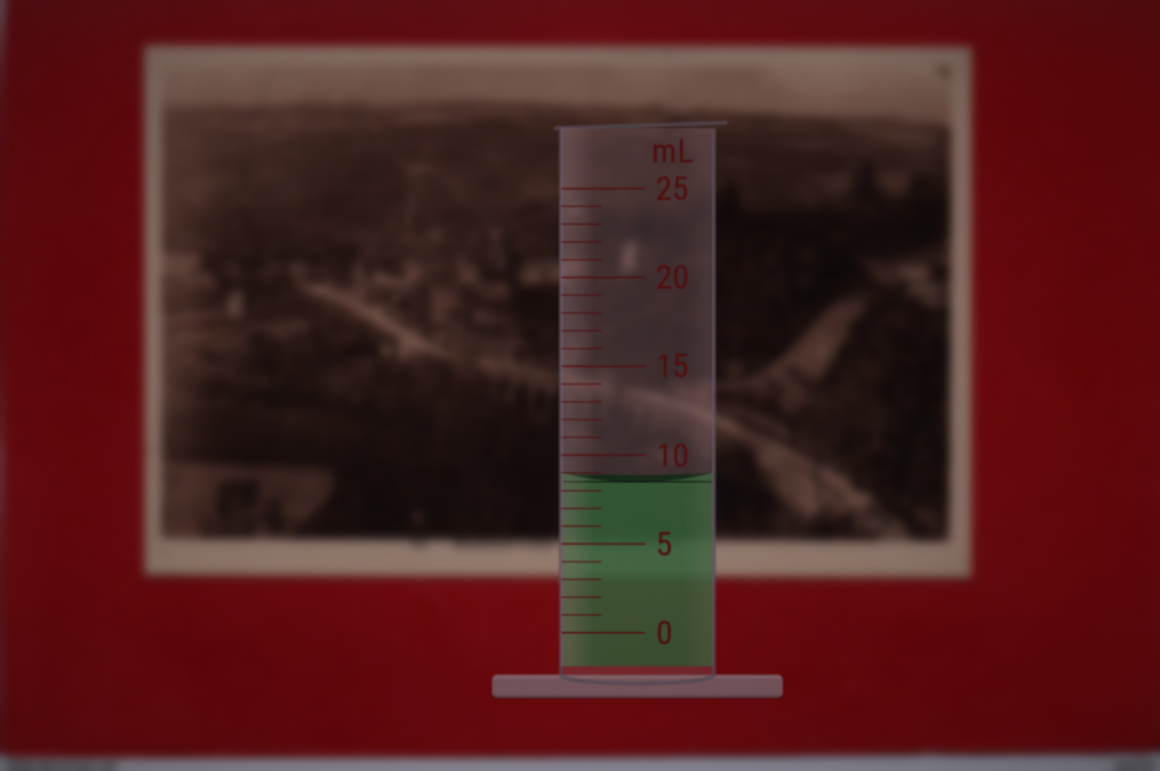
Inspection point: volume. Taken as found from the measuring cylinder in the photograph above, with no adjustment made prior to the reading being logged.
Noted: 8.5 mL
